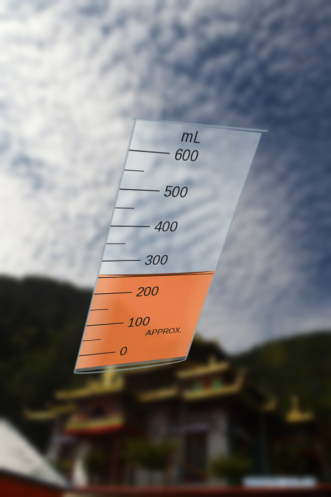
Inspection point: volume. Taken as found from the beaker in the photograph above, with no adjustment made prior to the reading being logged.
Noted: 250 mL
